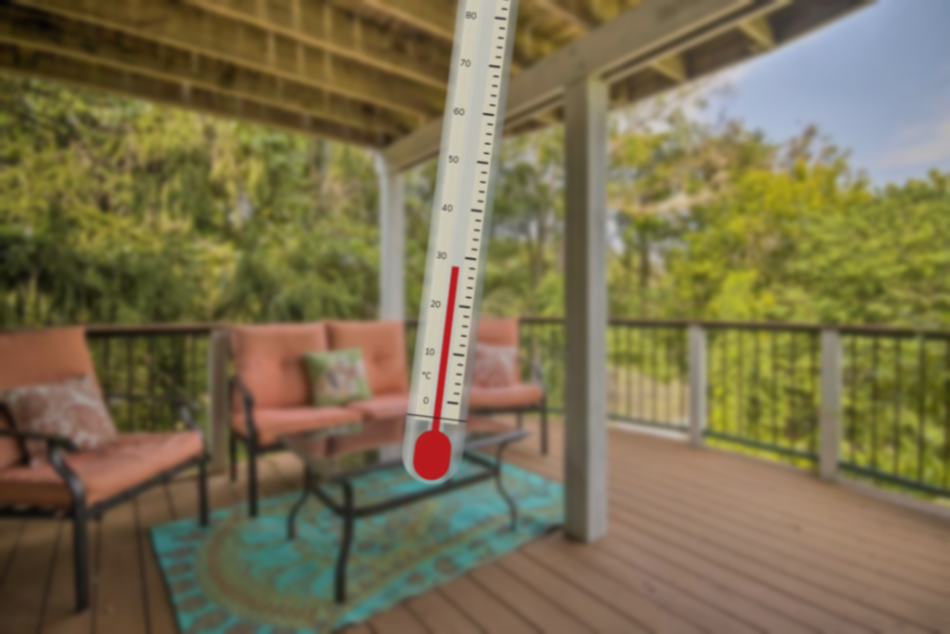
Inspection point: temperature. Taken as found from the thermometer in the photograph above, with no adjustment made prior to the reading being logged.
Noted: 28 °C
